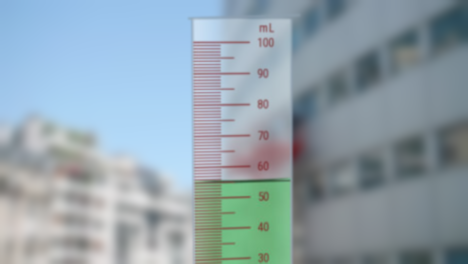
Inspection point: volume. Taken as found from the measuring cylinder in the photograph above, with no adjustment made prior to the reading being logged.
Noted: 55 mL
